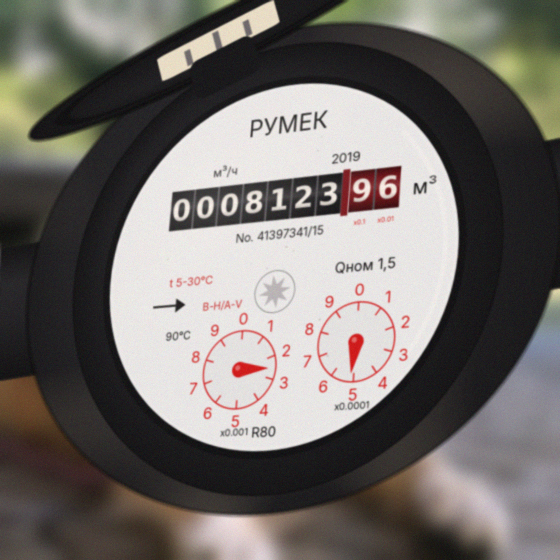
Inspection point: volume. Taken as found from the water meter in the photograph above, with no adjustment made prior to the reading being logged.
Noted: 8123.9625 m³
